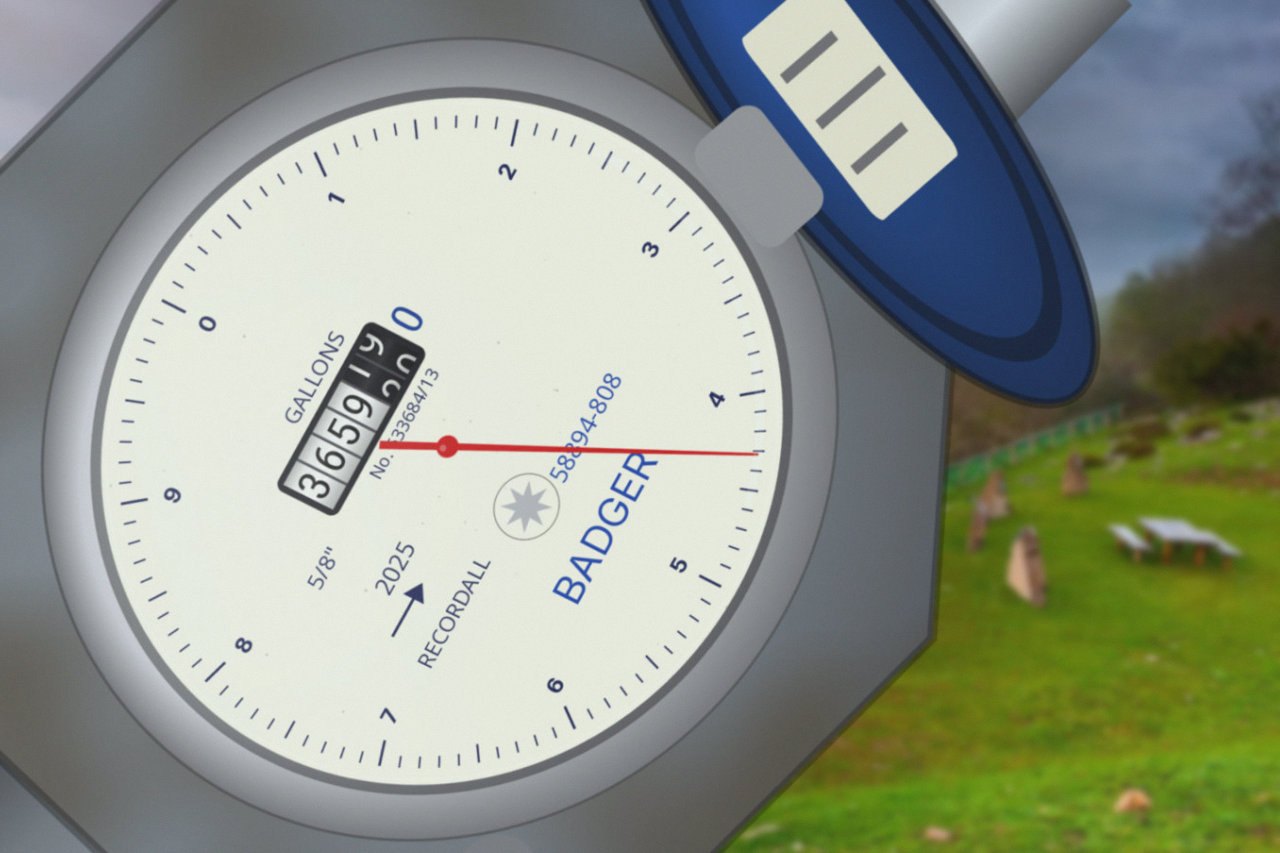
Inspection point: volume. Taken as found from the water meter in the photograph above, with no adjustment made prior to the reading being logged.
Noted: 3659194.3 gal
